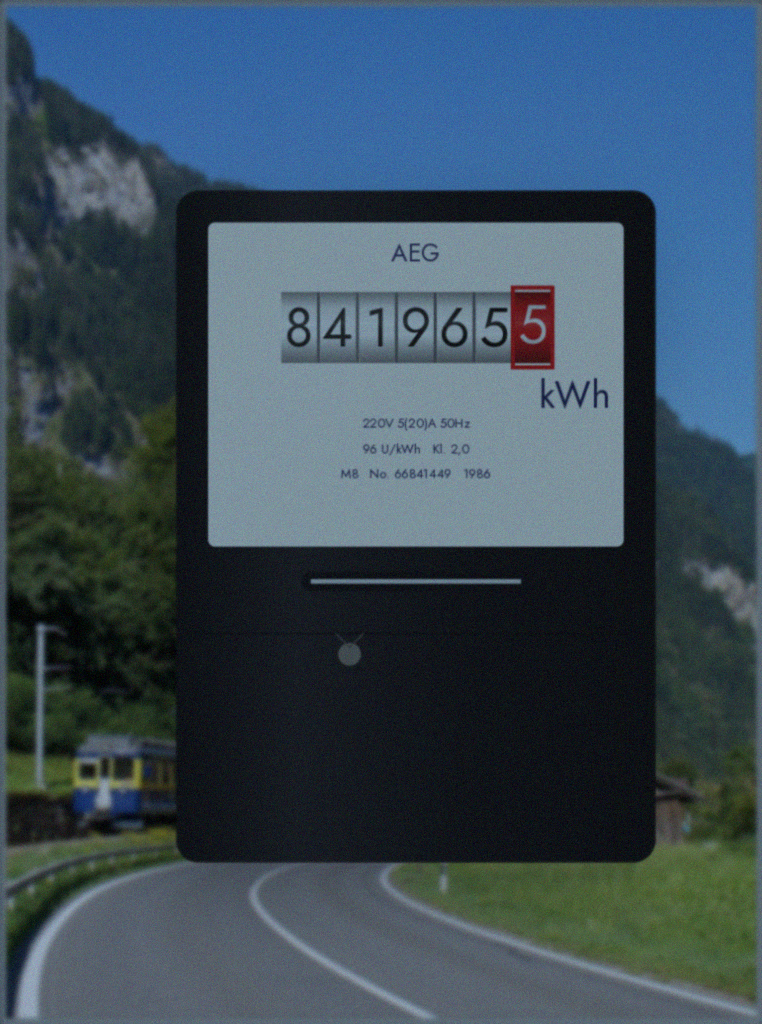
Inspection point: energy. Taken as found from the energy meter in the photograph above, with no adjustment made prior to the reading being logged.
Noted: 841965.5 kWh
